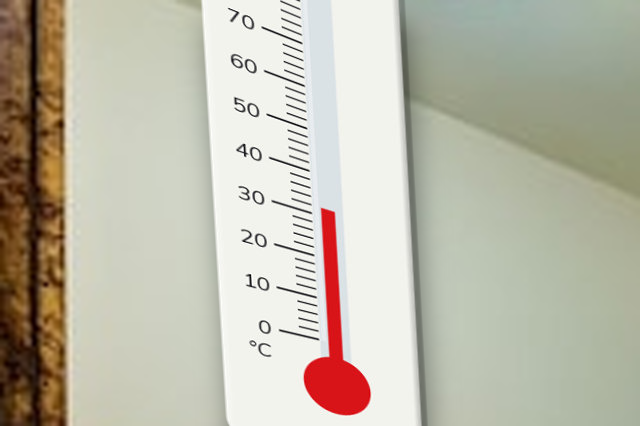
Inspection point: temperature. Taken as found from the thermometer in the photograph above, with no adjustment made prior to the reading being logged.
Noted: 32 °C
